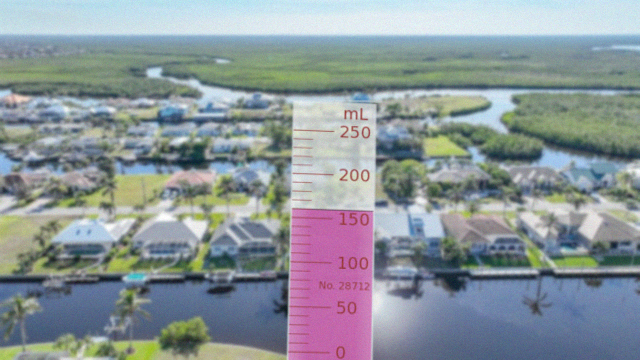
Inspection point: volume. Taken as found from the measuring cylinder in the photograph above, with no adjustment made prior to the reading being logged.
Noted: 160 mL
